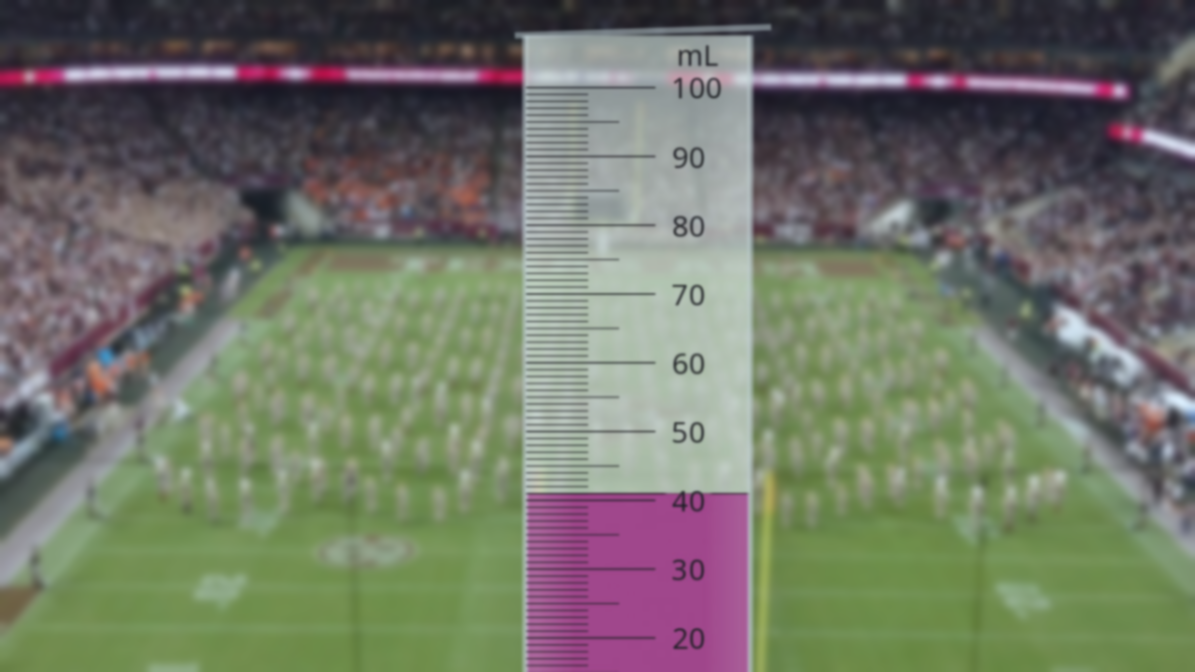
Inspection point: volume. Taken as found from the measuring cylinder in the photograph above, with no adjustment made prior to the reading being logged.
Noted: 41 mL
